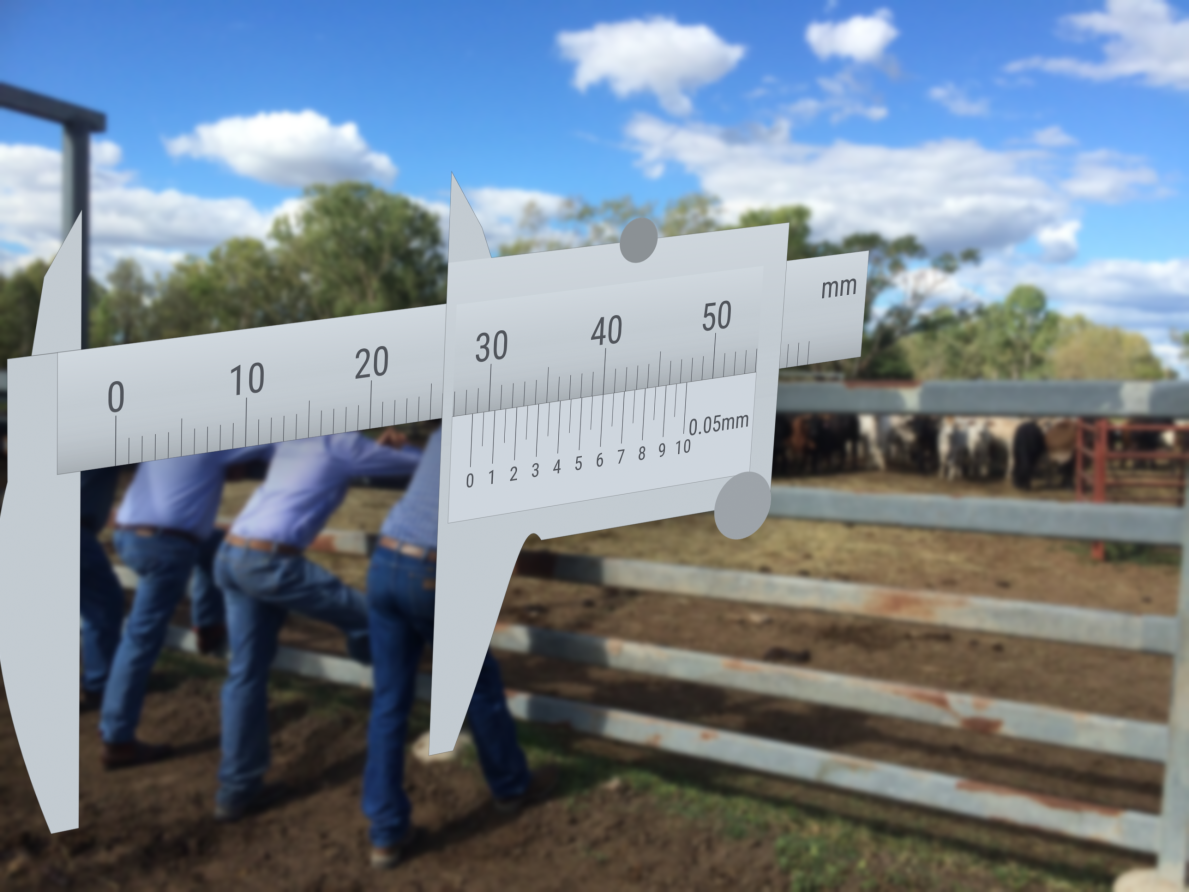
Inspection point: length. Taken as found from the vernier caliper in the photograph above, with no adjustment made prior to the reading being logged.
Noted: 28.6 mm
